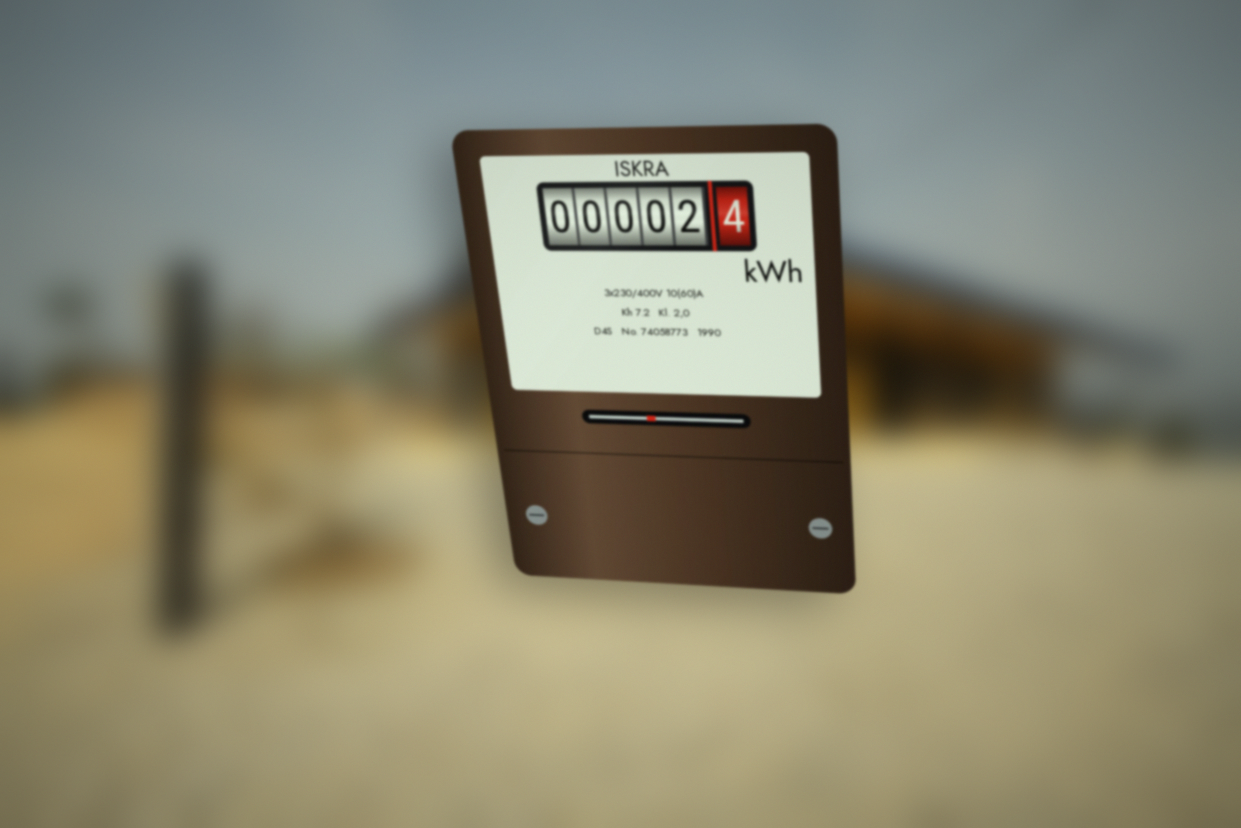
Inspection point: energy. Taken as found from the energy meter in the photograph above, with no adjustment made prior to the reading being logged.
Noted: 2.4 kWh
